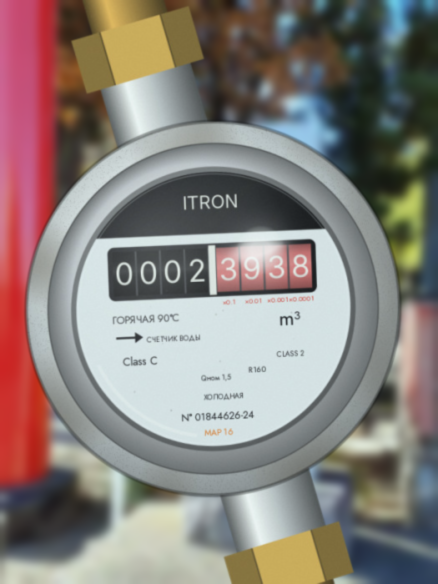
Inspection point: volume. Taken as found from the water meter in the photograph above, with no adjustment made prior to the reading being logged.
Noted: 2.3938 m³
